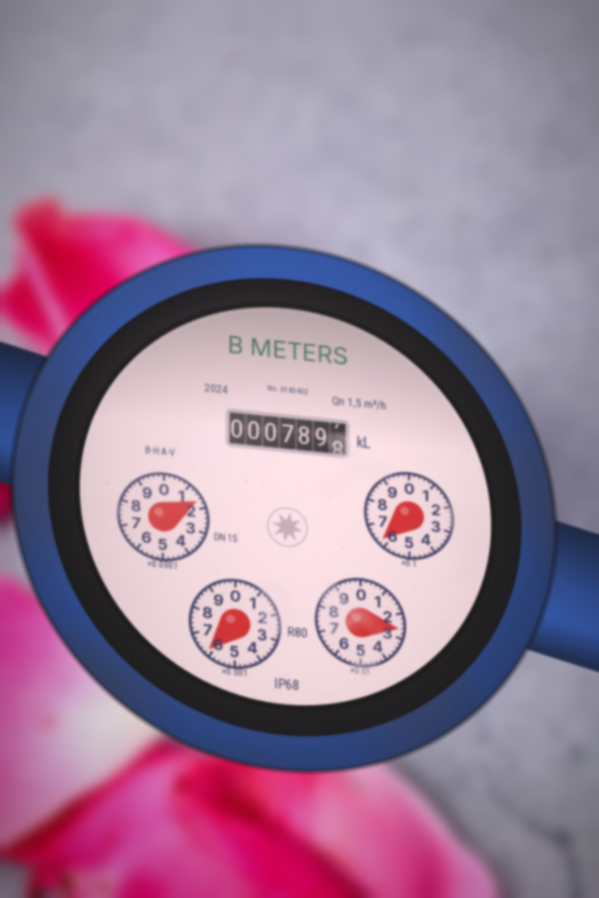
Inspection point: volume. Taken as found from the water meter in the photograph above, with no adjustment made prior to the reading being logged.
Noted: 7897.6261 kL
